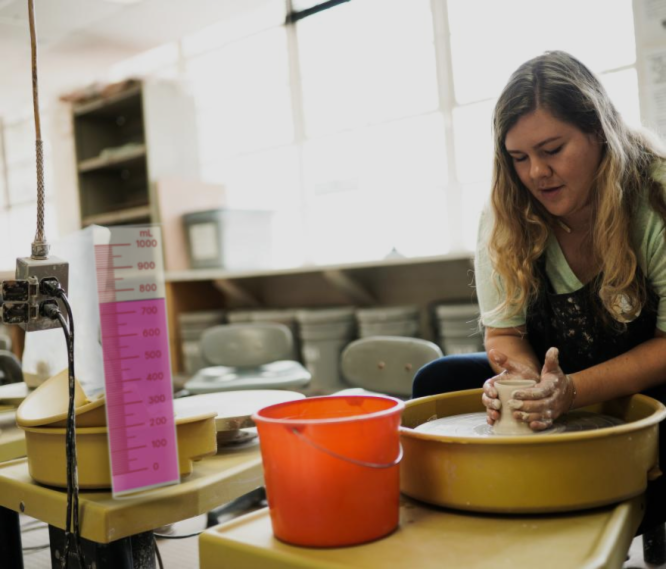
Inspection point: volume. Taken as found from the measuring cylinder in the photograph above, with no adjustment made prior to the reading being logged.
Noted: 750 mL
